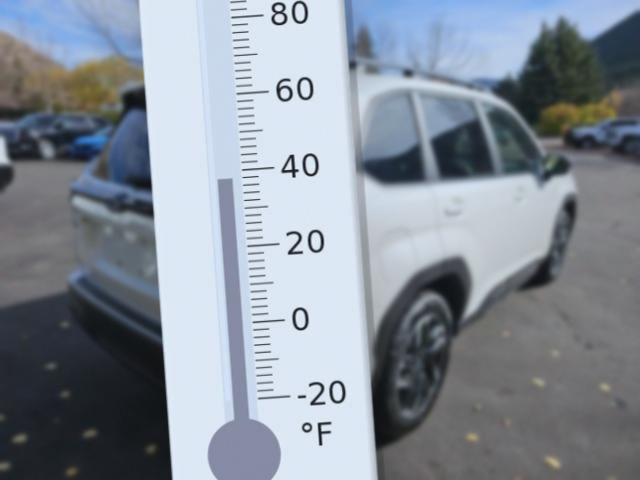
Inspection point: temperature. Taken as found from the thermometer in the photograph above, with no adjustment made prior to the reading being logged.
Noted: 38 °F
